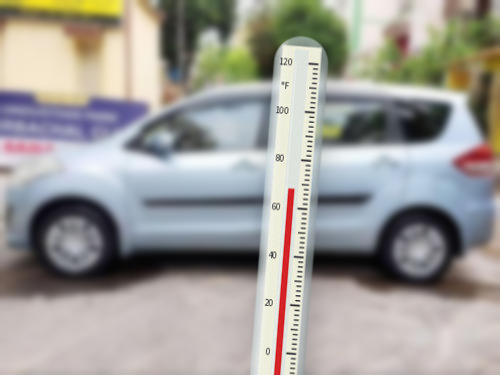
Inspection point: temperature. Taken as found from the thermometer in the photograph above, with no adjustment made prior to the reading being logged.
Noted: 68 °F
